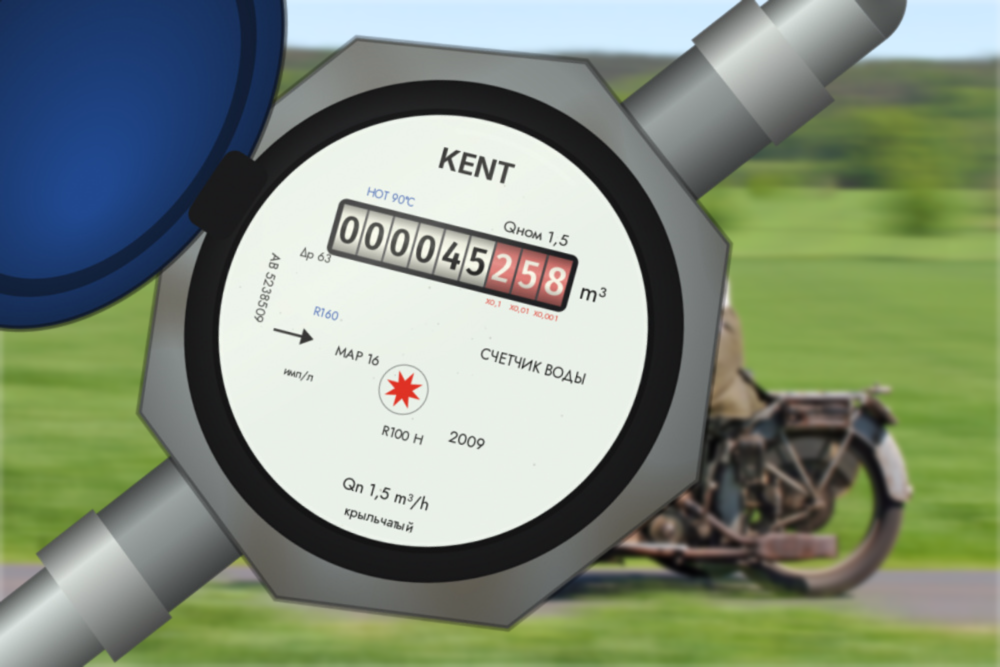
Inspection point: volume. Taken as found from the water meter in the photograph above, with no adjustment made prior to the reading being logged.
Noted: 45.258 m³
